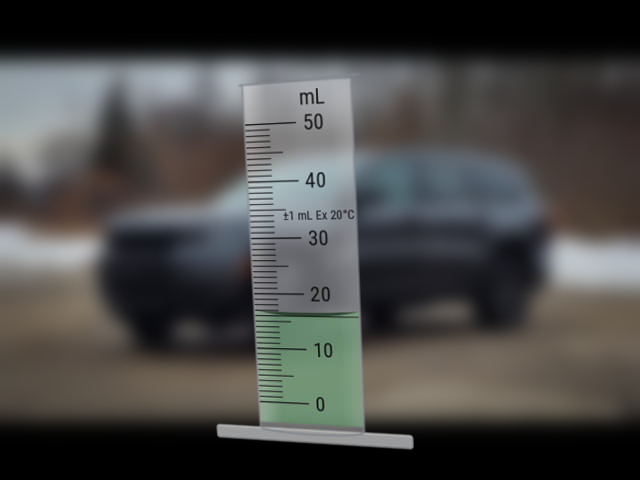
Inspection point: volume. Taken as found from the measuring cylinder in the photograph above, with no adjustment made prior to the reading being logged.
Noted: 16 mL
